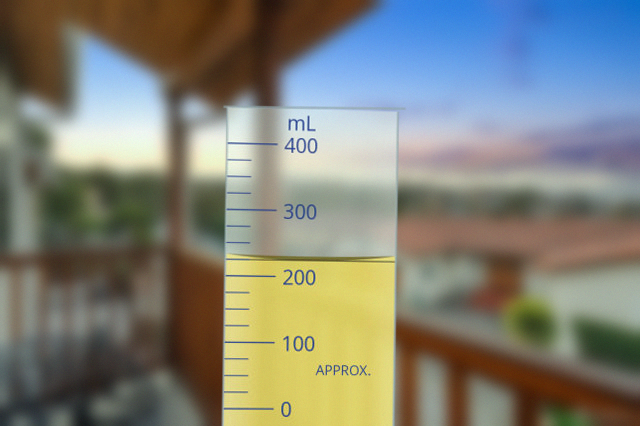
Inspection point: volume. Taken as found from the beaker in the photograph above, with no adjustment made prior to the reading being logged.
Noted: 225 mL
